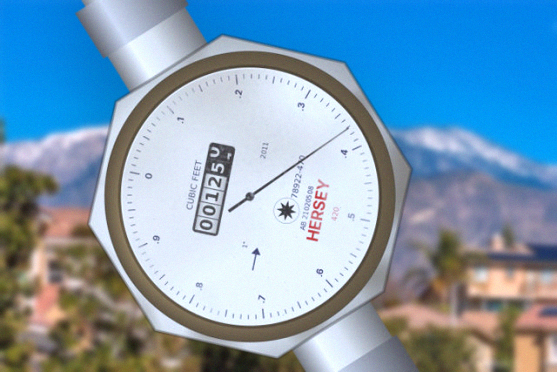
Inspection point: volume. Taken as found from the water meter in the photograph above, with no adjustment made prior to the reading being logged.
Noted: 1250.37 ft³
